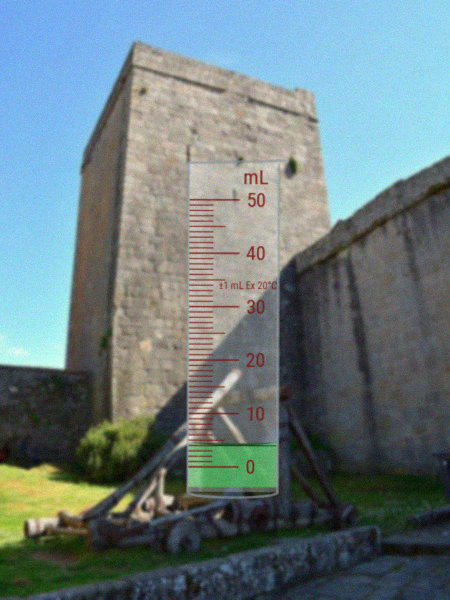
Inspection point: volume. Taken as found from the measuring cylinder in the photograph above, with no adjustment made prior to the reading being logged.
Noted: 4 mL
